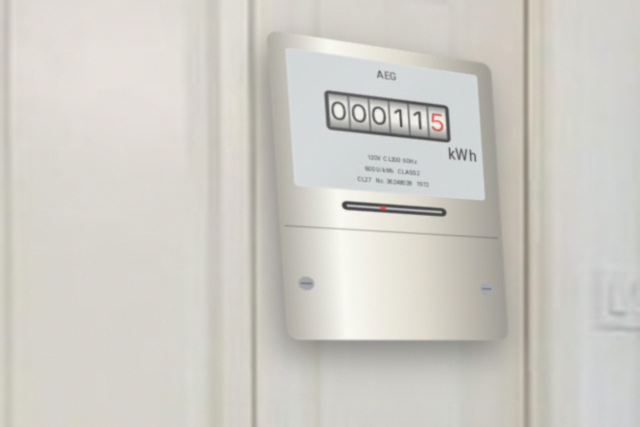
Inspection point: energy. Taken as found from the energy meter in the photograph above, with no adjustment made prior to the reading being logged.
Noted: 11.5 kWh
